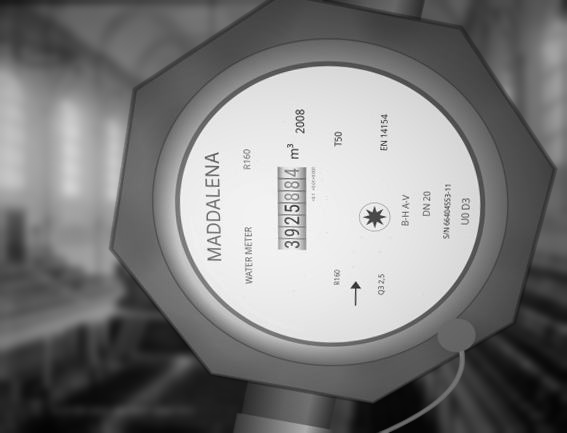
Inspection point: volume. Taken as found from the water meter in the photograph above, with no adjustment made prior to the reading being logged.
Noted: 3925.884 m³
